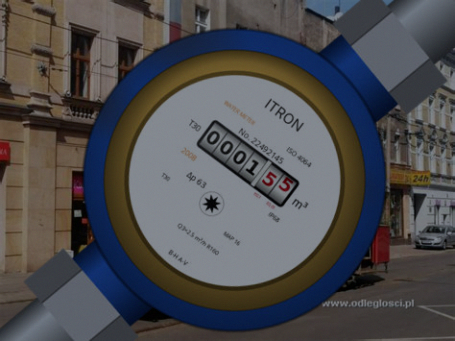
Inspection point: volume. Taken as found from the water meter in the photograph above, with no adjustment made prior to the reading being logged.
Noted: 1.55 m³
